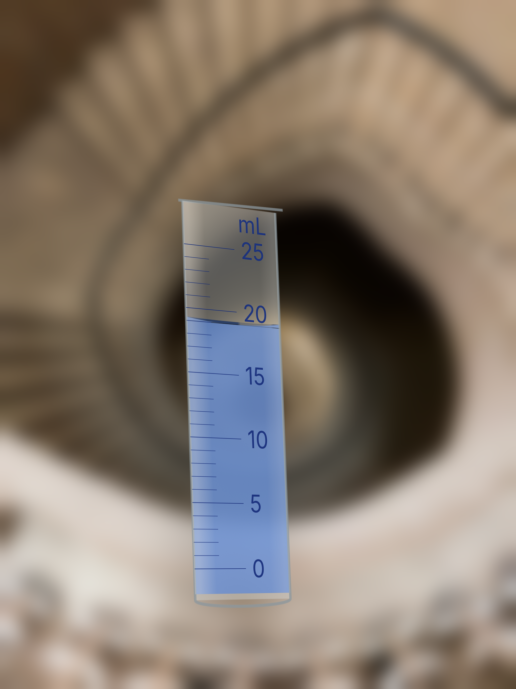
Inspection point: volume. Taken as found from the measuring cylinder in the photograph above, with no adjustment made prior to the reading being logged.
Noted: 19 mL
